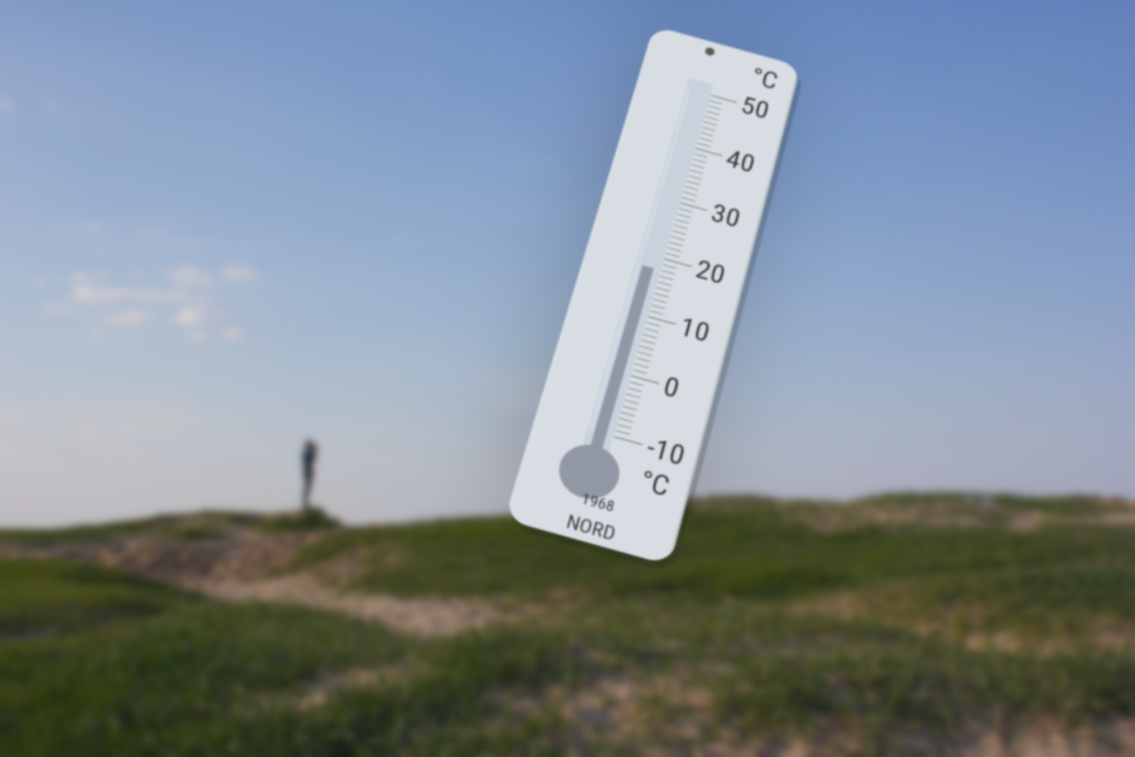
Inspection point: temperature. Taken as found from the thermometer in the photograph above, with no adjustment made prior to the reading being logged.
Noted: 18 °C
